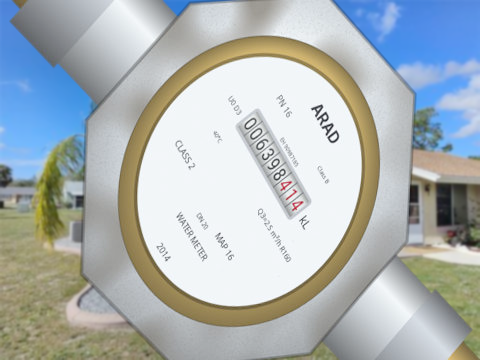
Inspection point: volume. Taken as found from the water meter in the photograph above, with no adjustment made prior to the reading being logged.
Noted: 6398.414 kL
